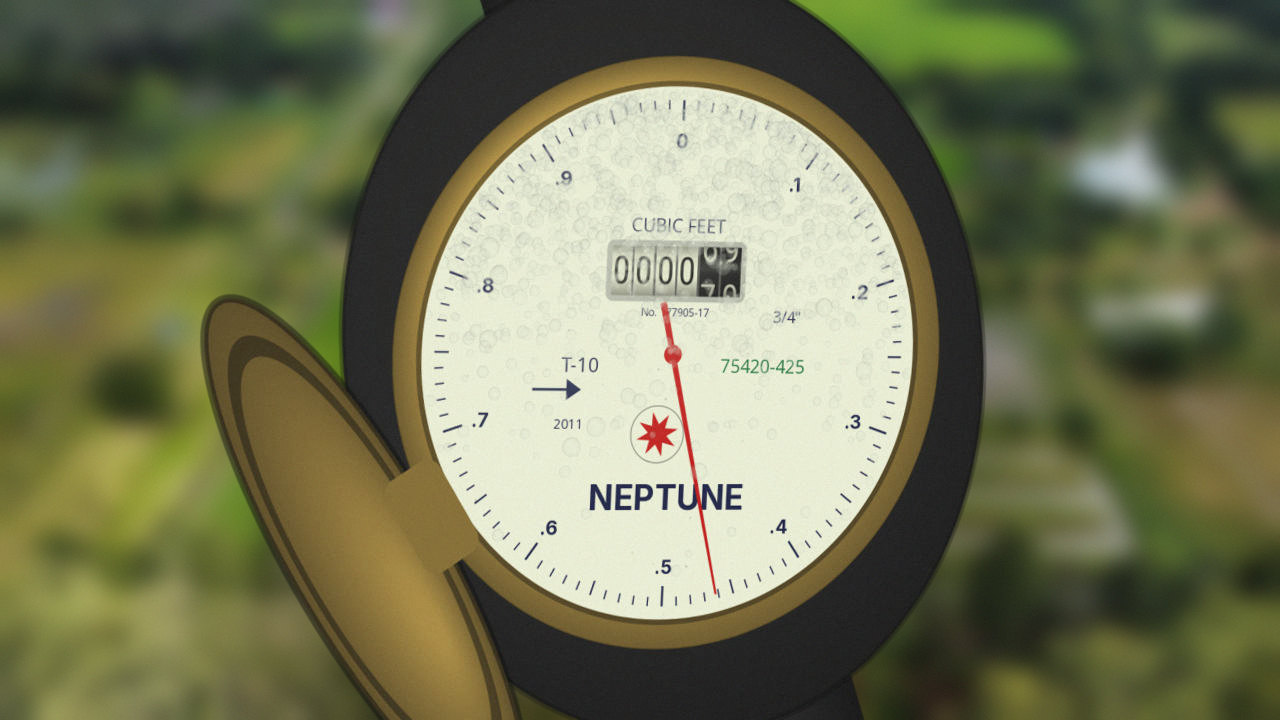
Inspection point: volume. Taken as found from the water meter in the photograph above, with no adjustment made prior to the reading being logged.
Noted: 69.46 ft³
